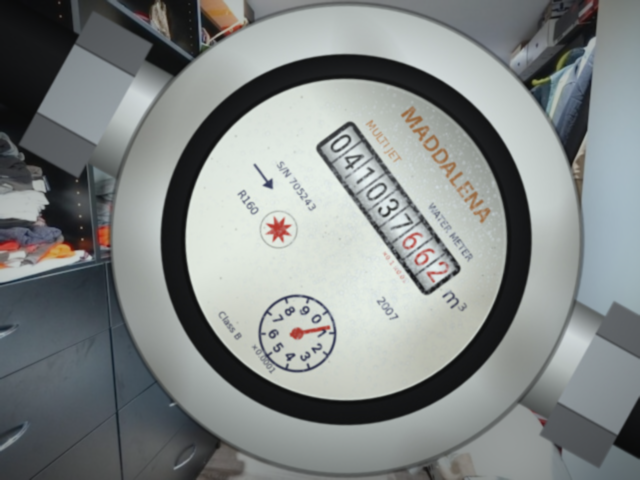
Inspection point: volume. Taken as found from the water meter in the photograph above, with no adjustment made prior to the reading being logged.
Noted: 41037.6620 m³
